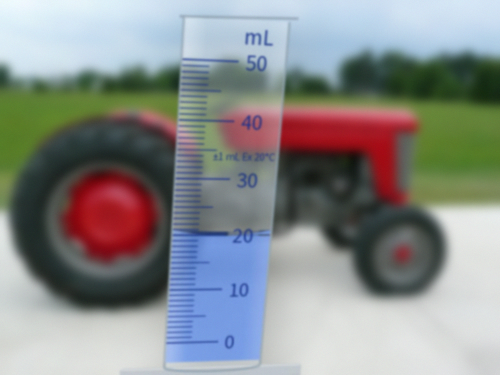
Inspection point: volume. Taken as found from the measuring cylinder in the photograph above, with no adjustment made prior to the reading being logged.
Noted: 20 mL
